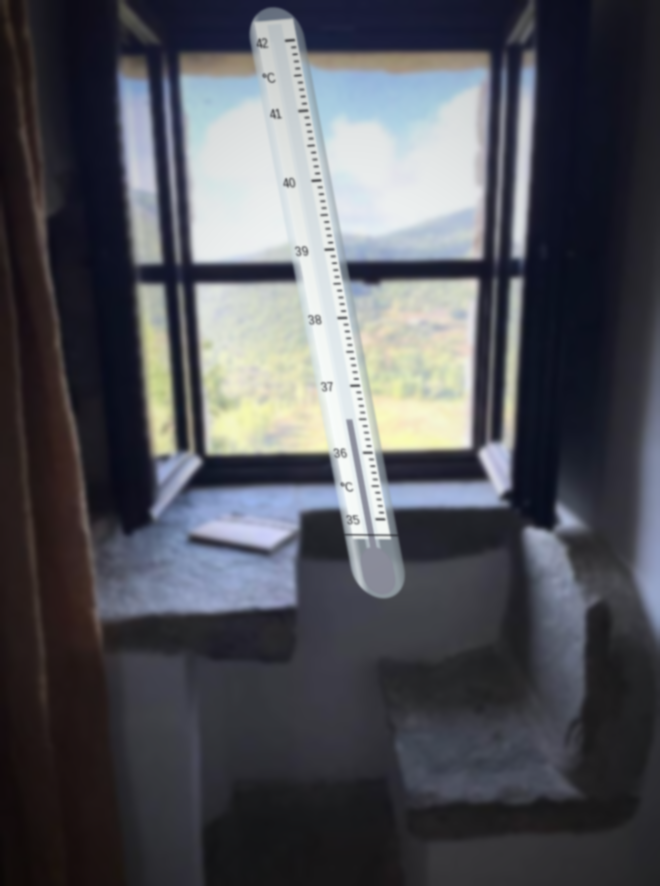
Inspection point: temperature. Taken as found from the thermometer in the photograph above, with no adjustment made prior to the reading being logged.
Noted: 36.5 °C
